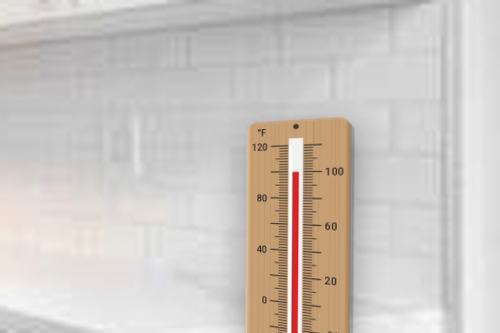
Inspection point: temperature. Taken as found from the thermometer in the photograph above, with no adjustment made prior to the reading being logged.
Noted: 100 °F
